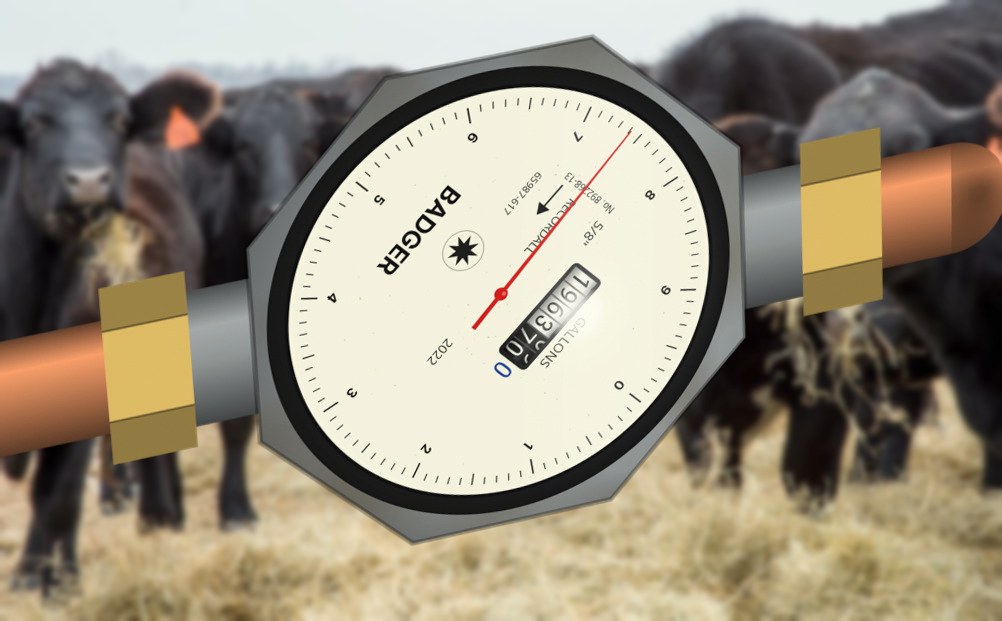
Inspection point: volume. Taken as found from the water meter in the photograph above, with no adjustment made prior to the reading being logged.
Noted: 1963697.4 gal
